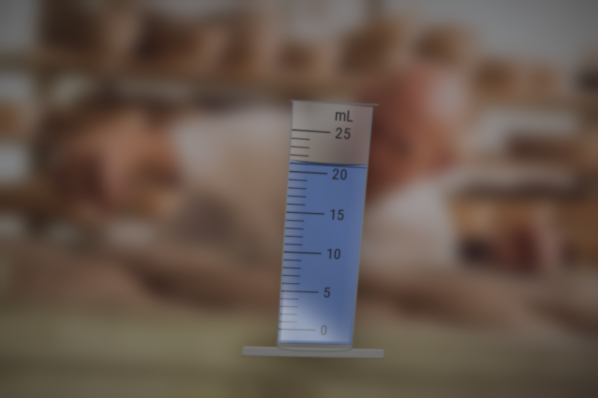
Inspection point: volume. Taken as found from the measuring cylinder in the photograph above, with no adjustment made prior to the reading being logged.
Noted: 21 mL
